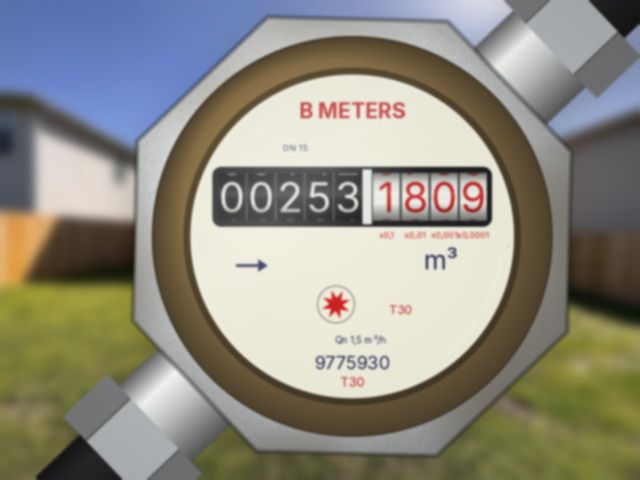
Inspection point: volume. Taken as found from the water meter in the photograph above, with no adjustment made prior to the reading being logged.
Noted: 253.1809 m³
